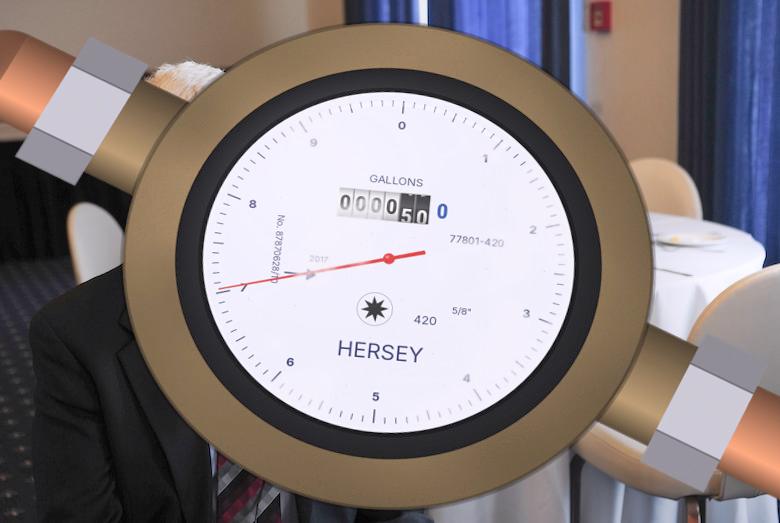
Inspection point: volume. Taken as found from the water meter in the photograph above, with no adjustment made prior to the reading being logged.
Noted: 497.0 gal
